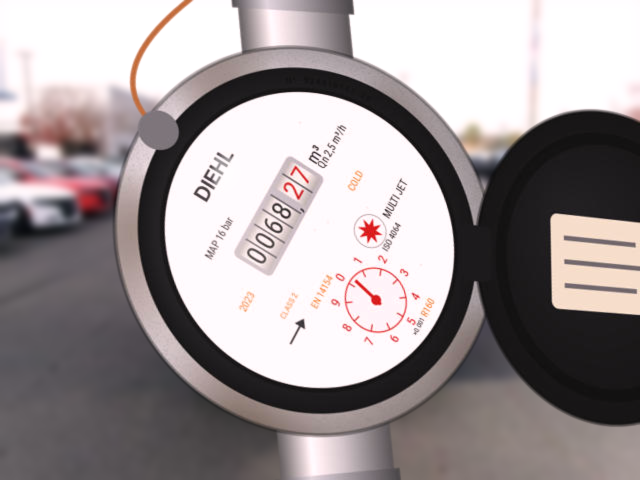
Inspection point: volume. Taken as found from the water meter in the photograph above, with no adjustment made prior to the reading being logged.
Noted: 68.270 m³
